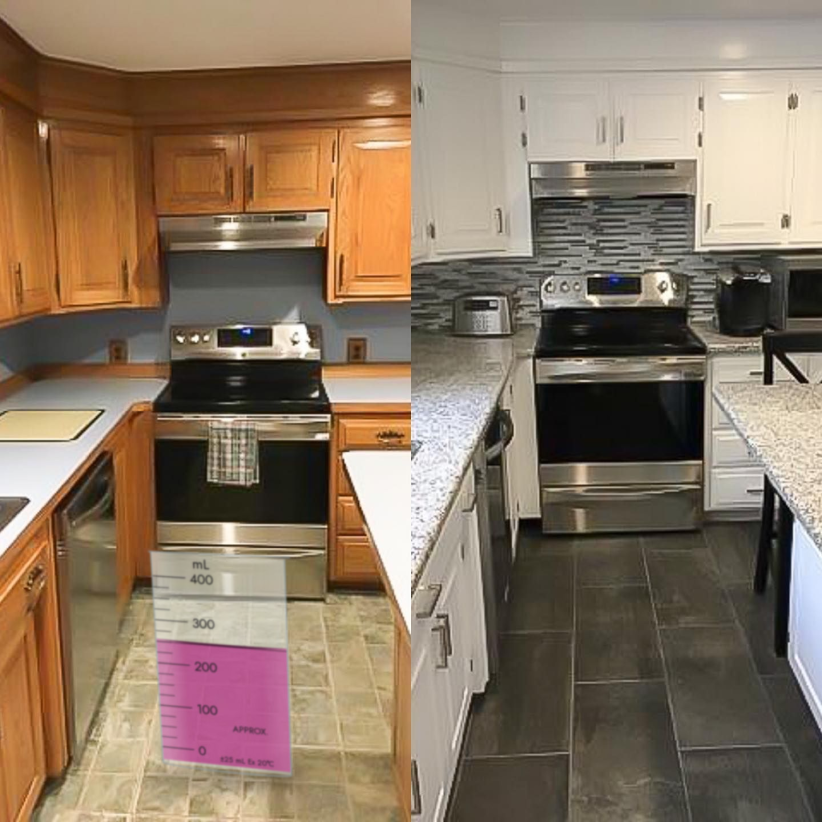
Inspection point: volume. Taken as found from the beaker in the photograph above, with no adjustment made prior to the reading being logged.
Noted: 250 mL
